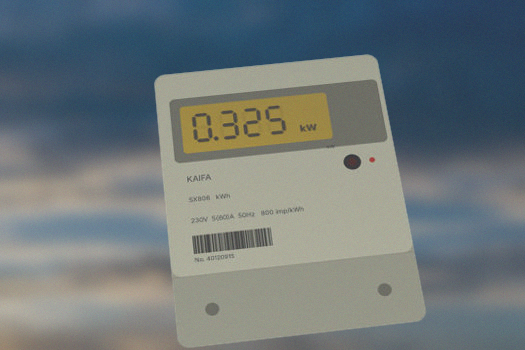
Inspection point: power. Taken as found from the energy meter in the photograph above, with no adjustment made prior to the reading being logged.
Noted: 0.325 kW
